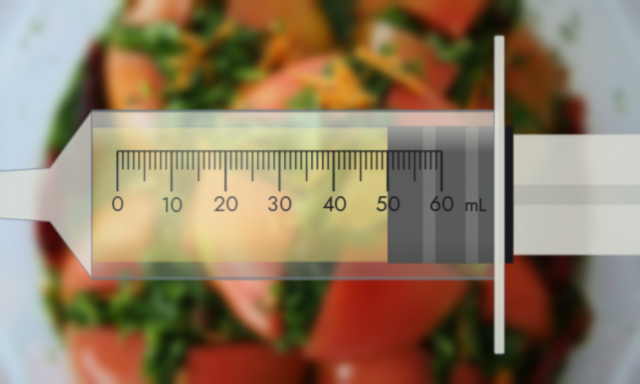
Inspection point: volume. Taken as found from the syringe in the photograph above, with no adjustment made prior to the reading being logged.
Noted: 50 mL
